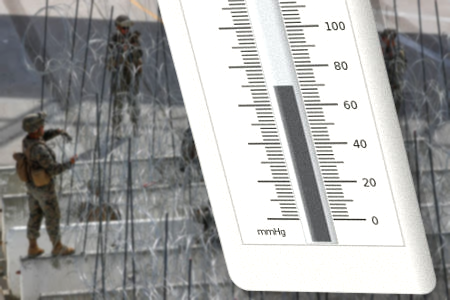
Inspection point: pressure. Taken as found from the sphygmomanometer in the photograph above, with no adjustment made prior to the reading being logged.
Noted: 70 mmHg
